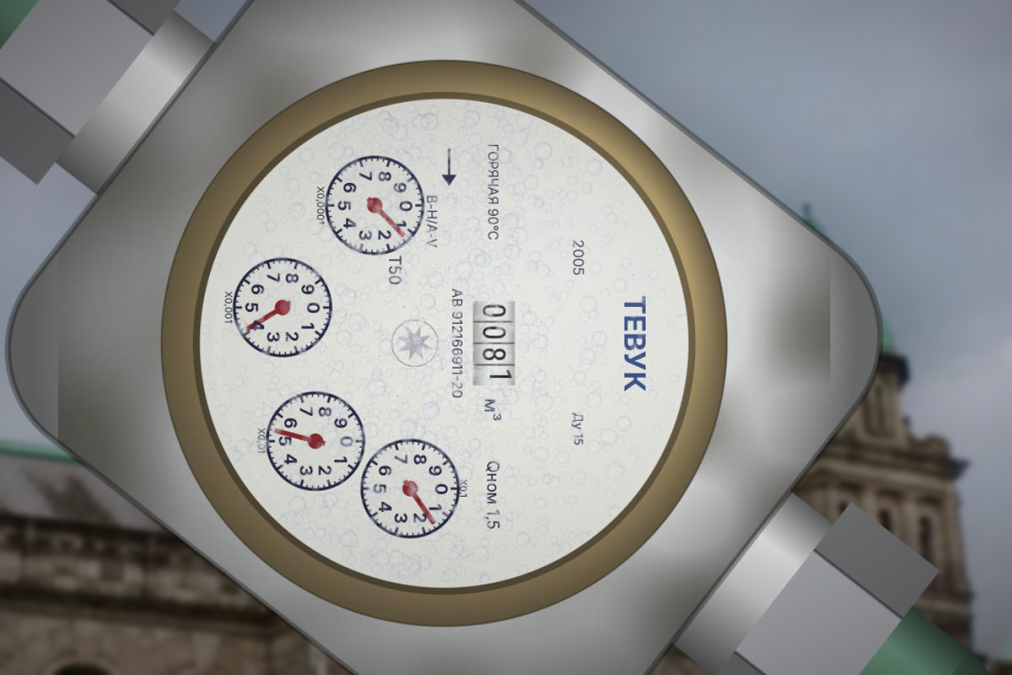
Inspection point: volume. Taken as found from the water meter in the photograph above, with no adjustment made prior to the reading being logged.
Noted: 81.1541 m³
